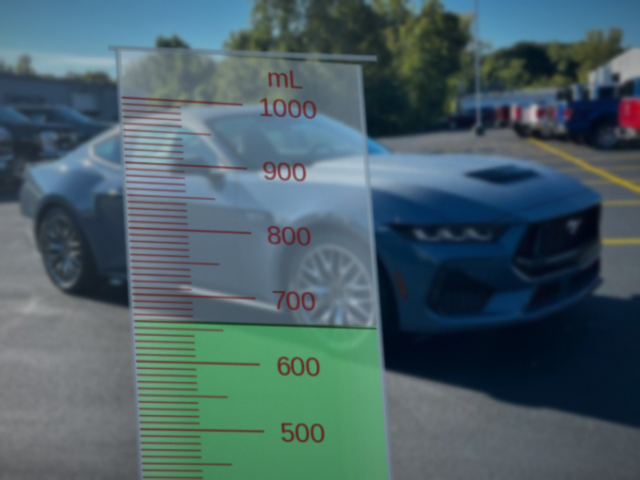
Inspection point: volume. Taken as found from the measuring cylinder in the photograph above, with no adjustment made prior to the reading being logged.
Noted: 660 mL
